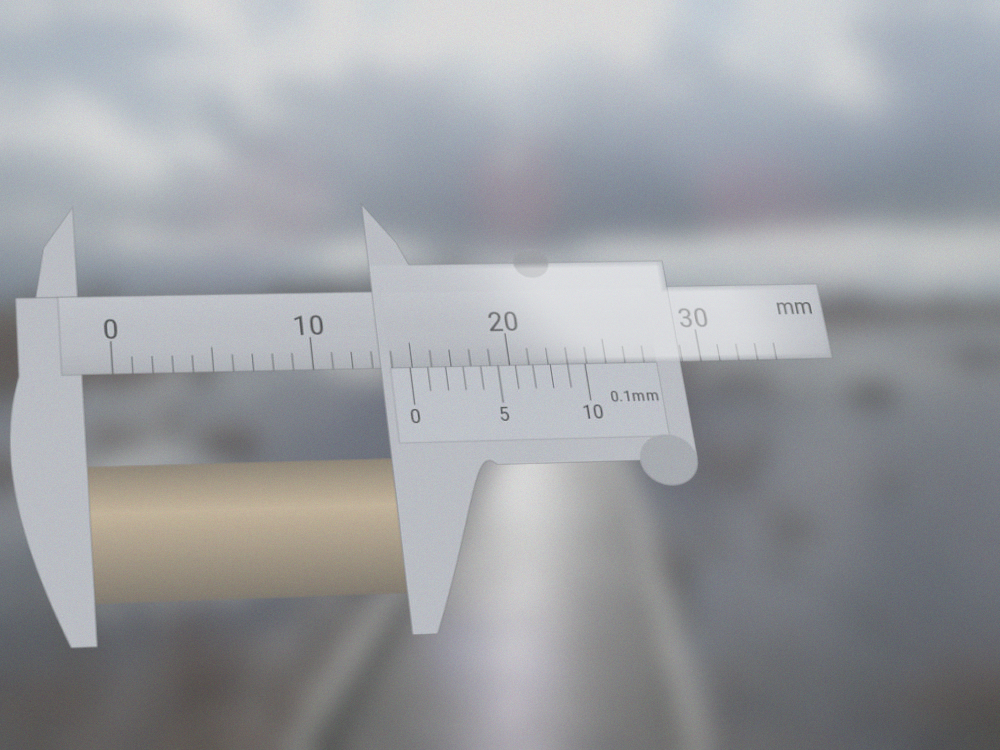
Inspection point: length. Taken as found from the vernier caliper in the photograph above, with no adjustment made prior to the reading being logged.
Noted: 14.9 mm
